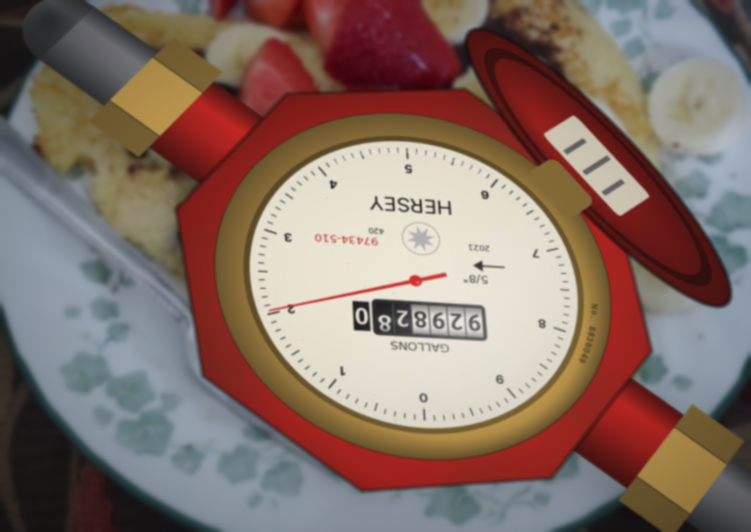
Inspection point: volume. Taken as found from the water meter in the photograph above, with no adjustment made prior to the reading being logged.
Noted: 9298282.0 gal
